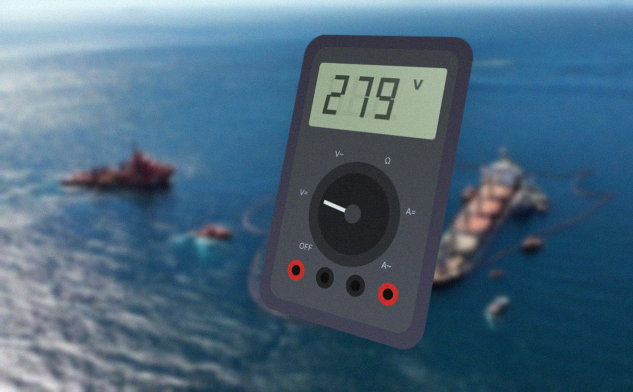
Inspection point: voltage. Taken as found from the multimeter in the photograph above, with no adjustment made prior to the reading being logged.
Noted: 279 V
